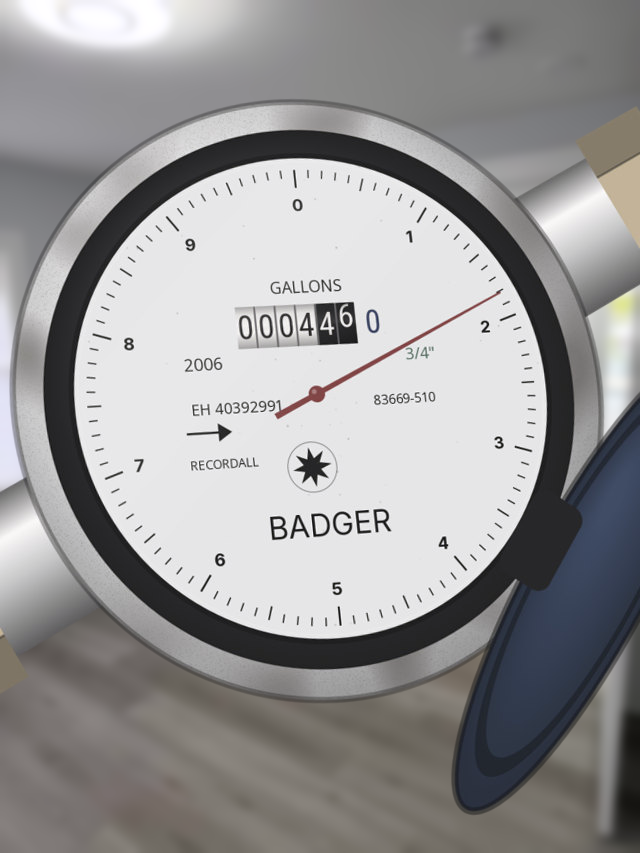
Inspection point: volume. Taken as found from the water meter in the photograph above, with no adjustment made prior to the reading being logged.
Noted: 4461.8 gal
